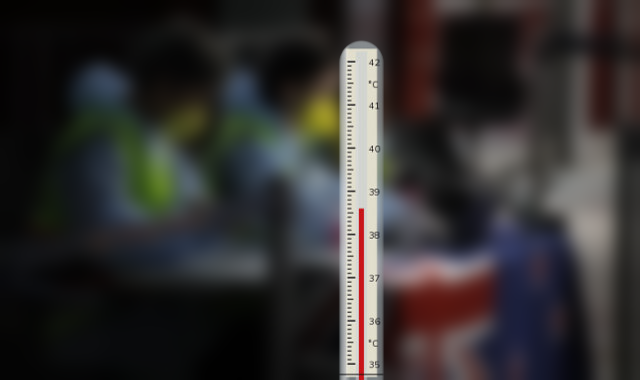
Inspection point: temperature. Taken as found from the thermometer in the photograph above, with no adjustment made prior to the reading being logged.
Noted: 38.6 °C
